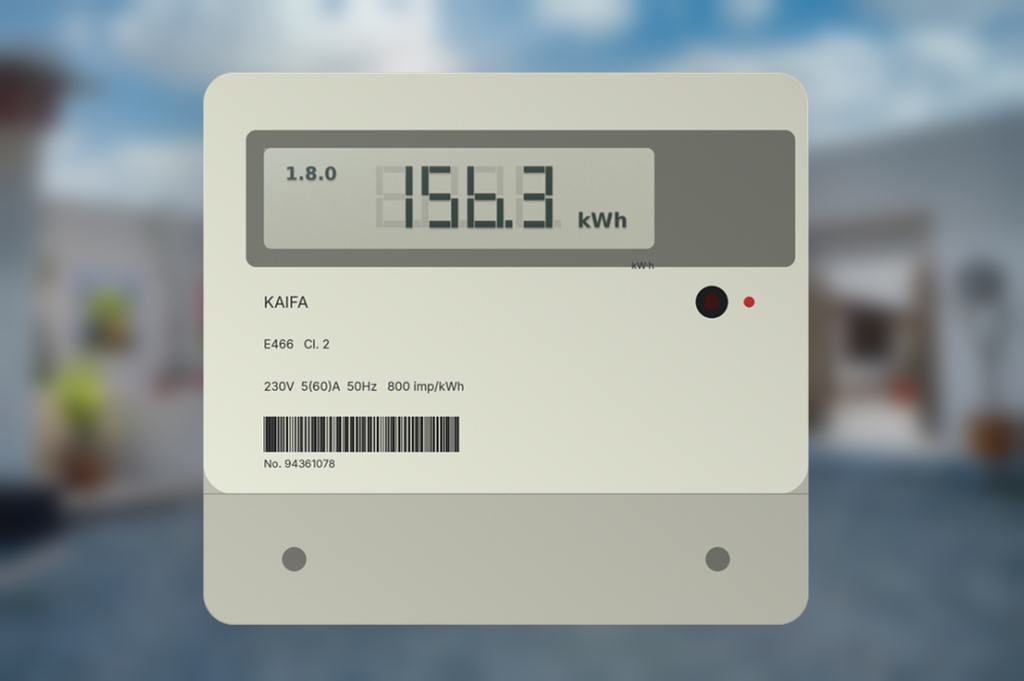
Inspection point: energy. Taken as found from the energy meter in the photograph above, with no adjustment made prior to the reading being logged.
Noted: 156.3 kWh
